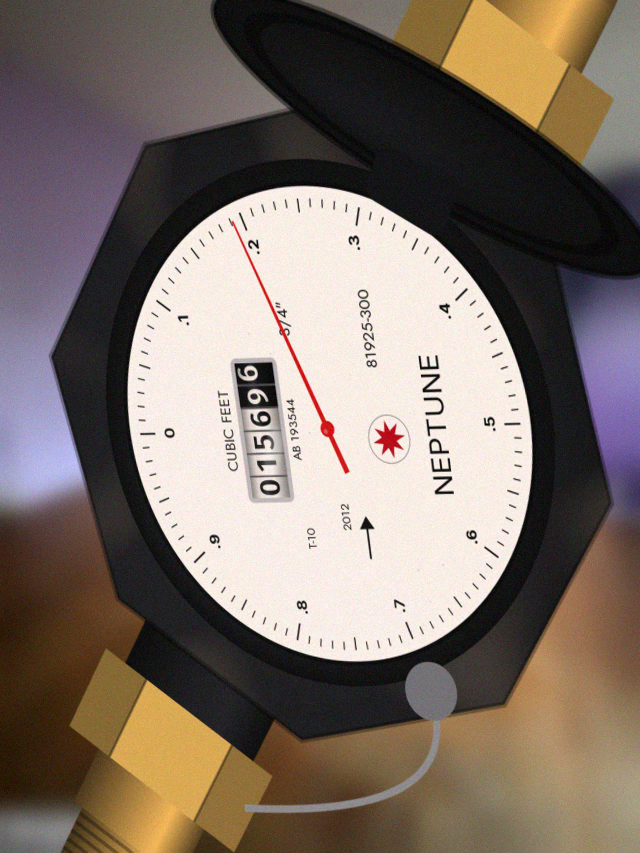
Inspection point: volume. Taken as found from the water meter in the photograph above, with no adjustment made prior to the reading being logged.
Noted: 15696.19 ft³
